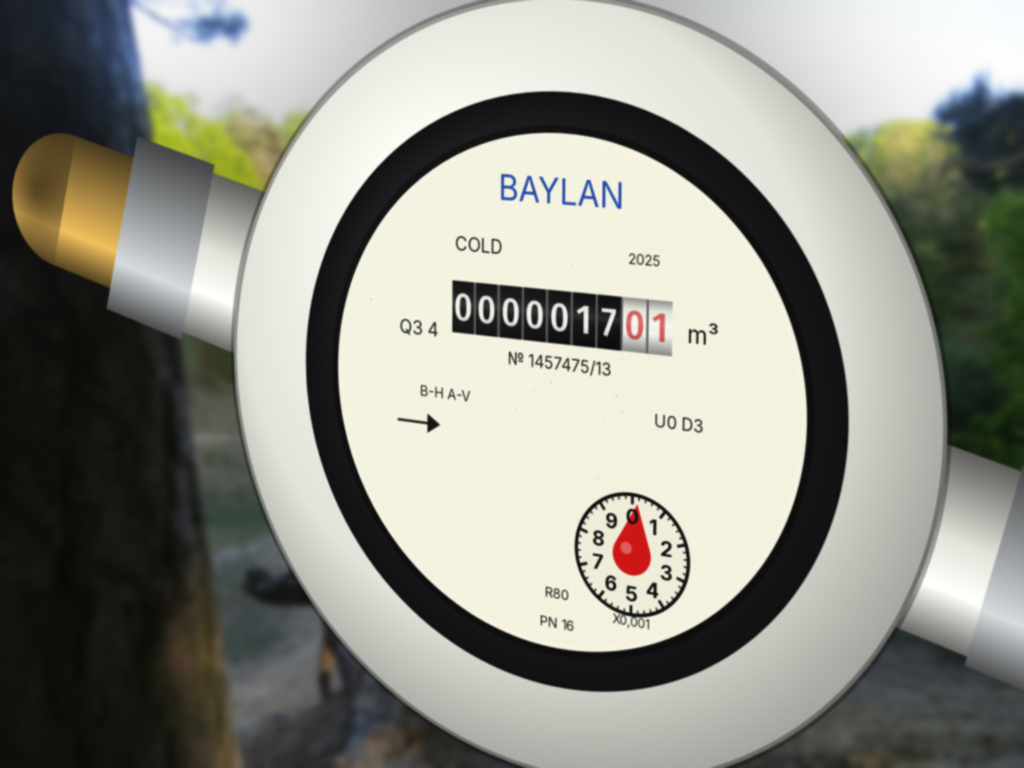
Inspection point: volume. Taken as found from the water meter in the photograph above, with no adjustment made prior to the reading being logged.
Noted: 17.010 m³
